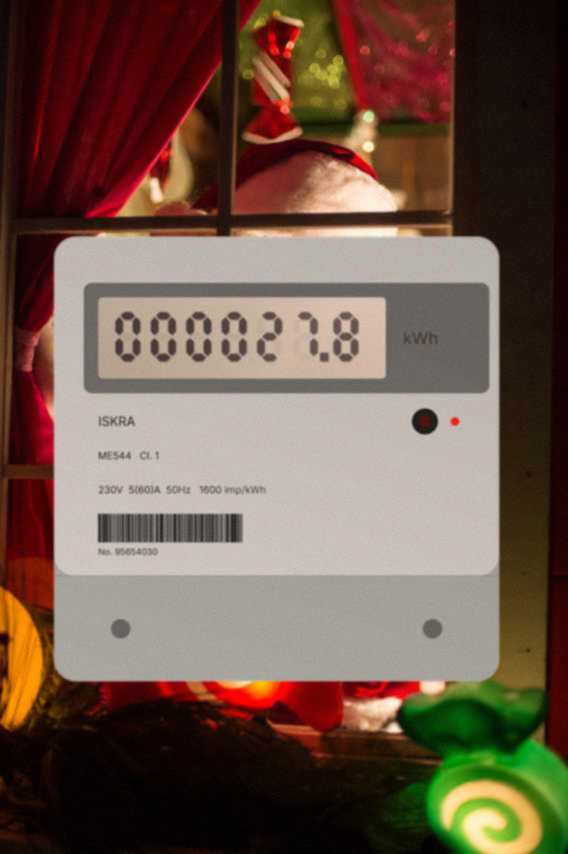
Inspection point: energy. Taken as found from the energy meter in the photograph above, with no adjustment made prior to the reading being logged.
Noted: 27.8 kWh
